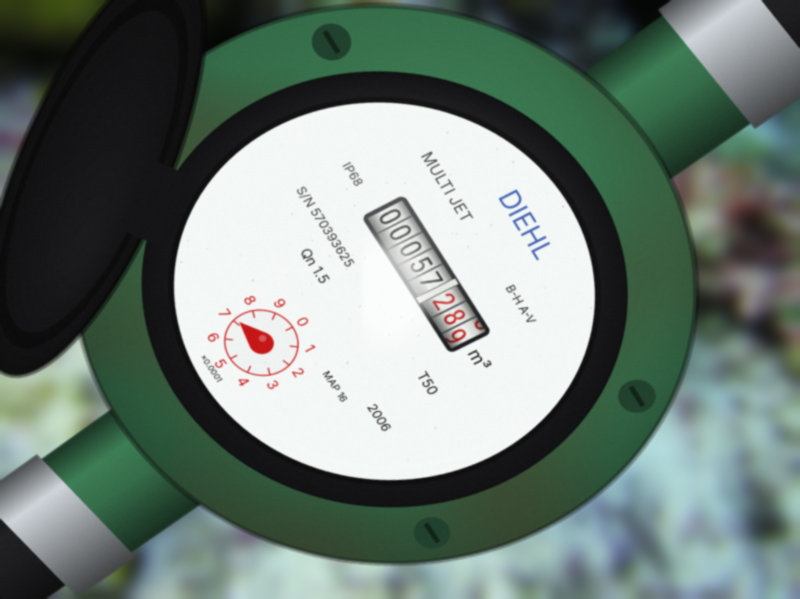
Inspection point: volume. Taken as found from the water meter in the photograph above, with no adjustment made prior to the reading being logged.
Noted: 57.2887 m³
